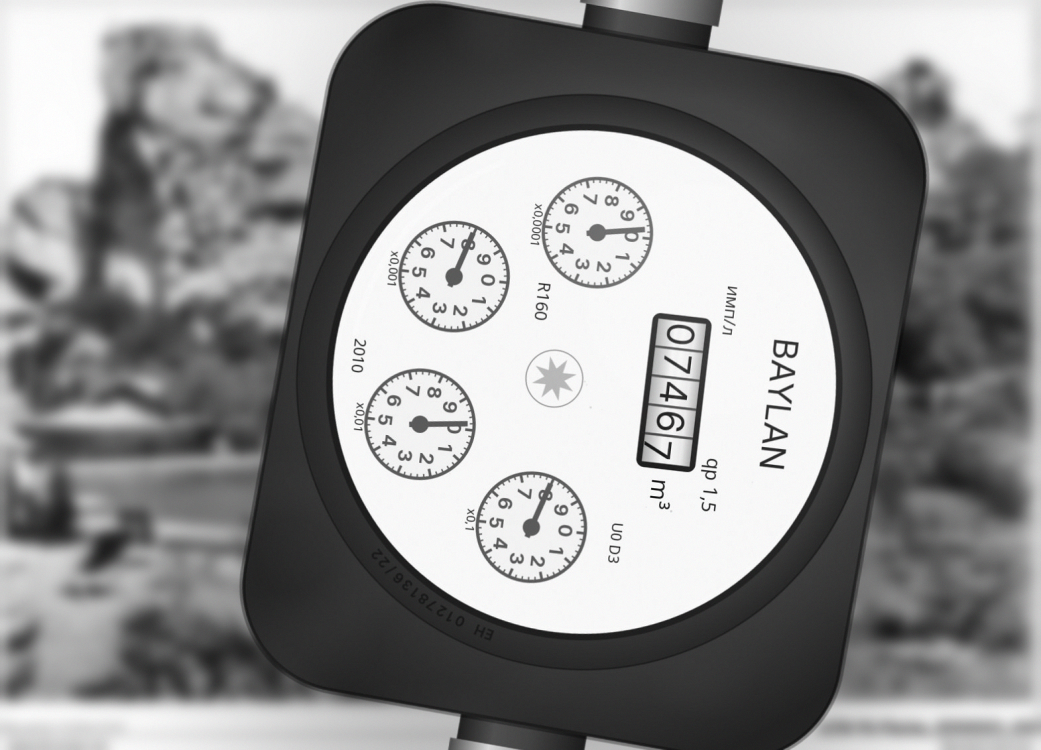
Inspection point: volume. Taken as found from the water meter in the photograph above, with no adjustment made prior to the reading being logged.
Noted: 7466.7979 m³
